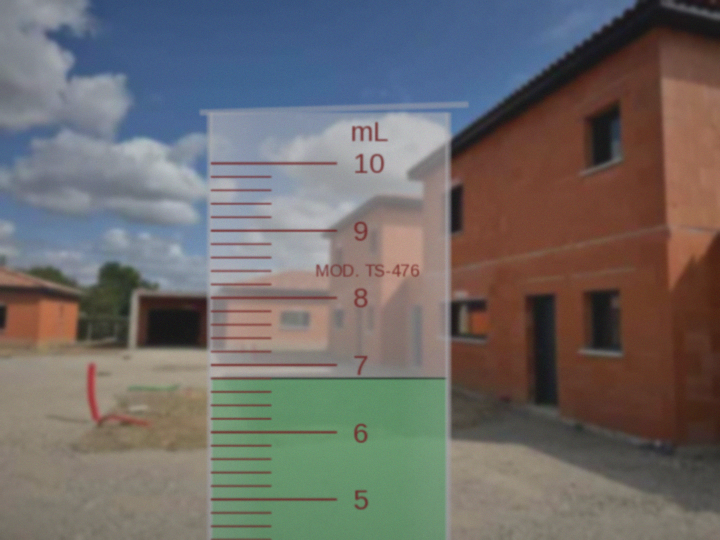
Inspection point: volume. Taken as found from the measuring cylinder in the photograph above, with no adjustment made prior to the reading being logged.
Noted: 6.8 mL
